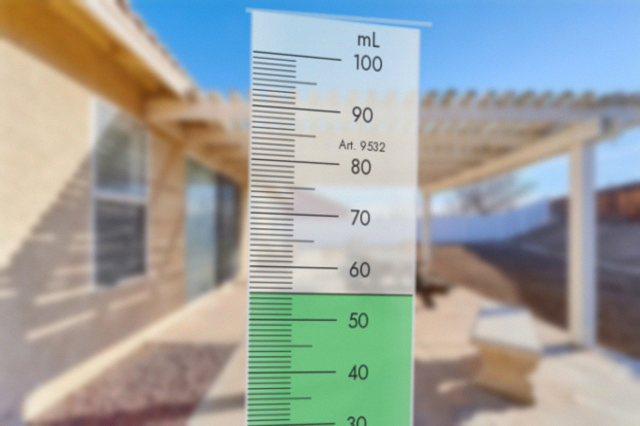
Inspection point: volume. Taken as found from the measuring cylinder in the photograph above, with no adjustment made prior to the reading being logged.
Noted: 55 mL
